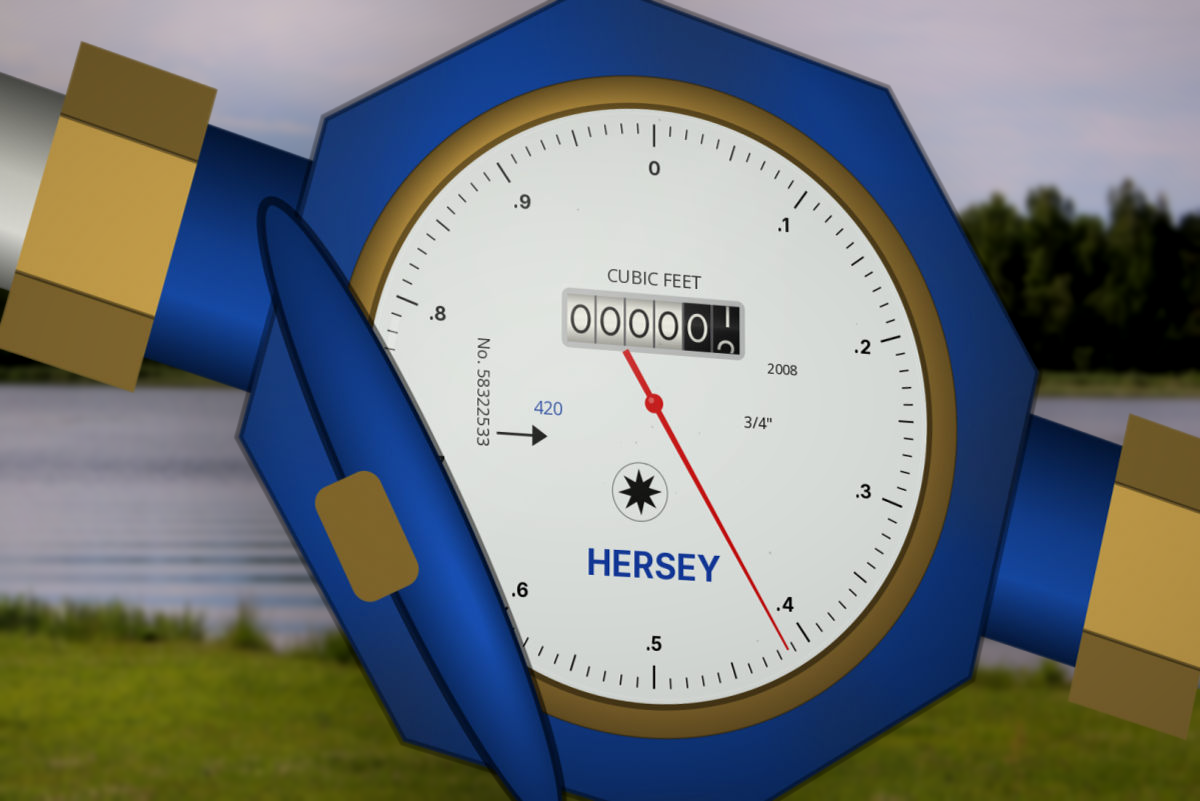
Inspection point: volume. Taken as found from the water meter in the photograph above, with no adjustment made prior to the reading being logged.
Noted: 1.41 ft³
